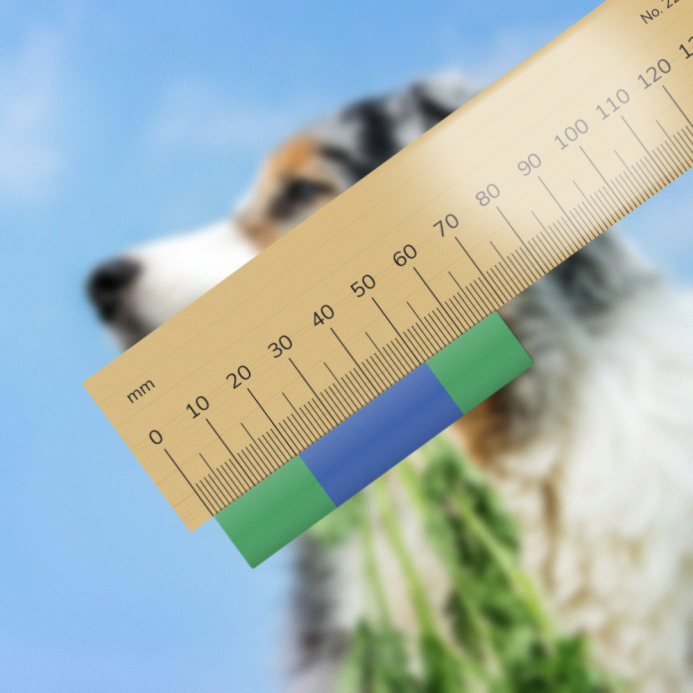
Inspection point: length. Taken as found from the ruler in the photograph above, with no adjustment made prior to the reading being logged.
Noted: 68 mm
